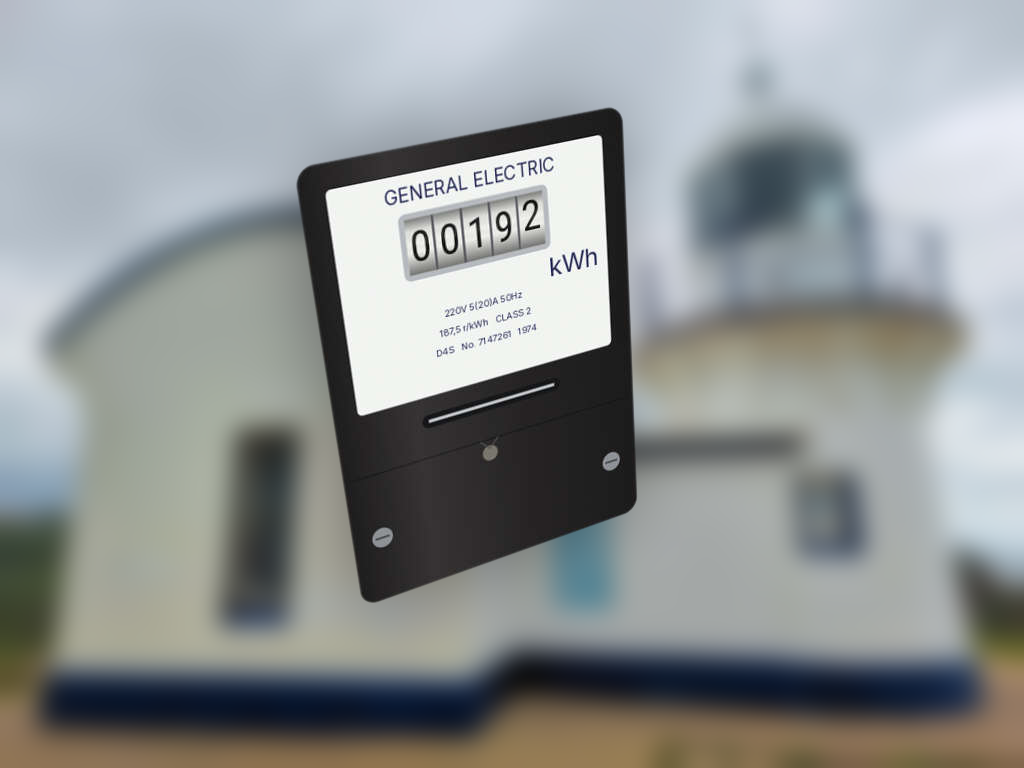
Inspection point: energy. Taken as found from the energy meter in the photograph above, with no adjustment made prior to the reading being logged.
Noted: 192 kWh
